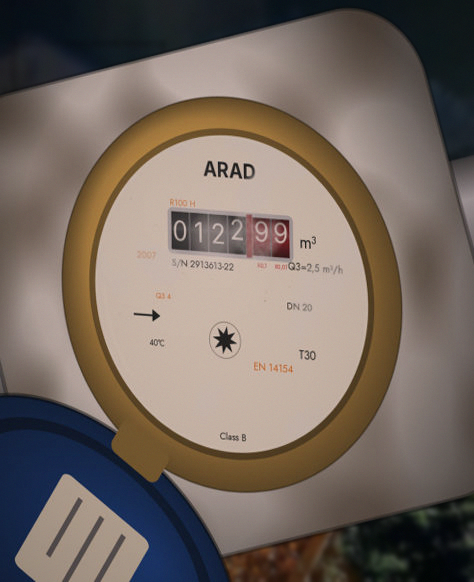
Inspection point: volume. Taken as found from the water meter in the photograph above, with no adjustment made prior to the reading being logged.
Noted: 122.99 m³
